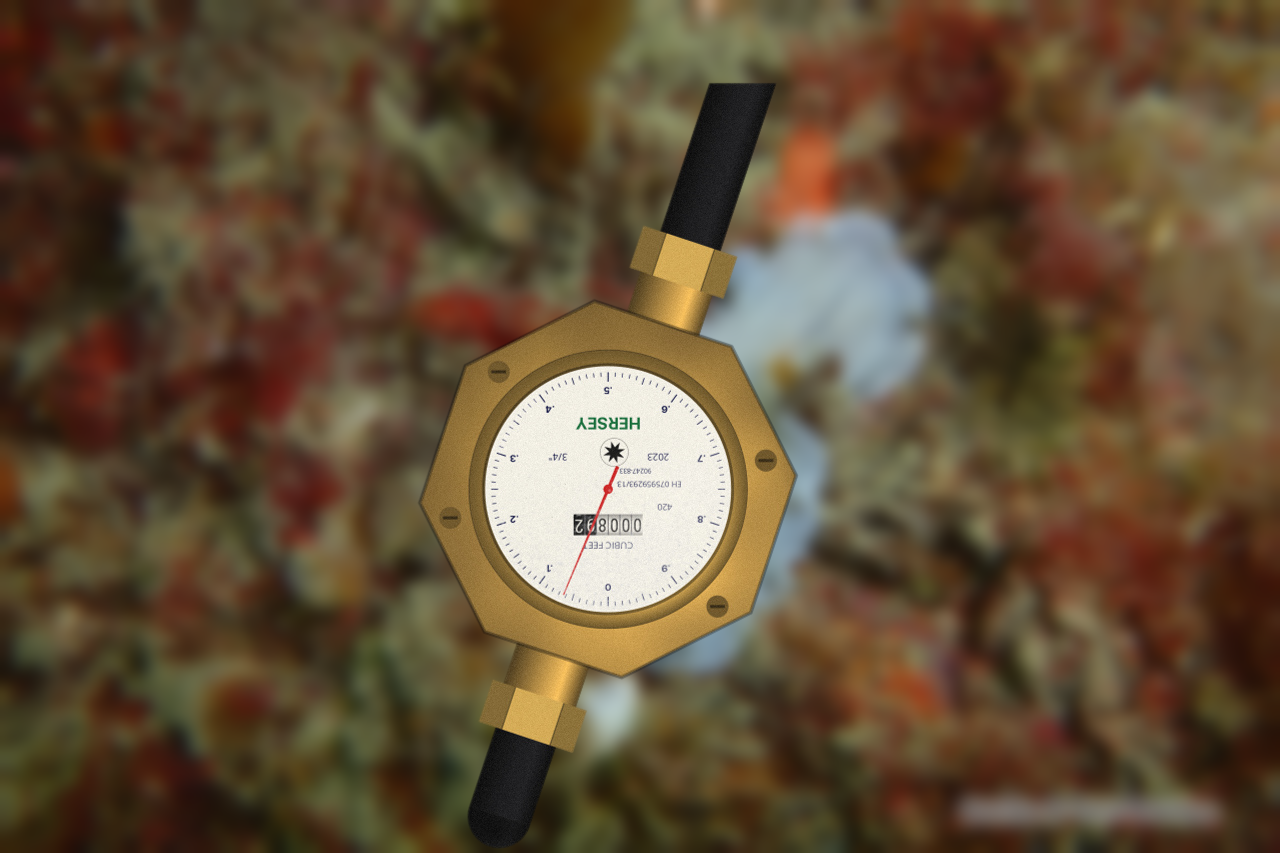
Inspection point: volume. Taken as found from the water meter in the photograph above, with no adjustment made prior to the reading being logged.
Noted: 892.06 ft³
